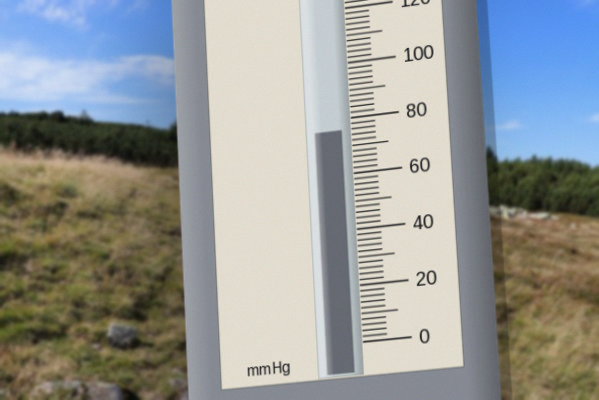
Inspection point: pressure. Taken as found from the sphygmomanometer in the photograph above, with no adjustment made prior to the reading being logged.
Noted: 76 mmHg
